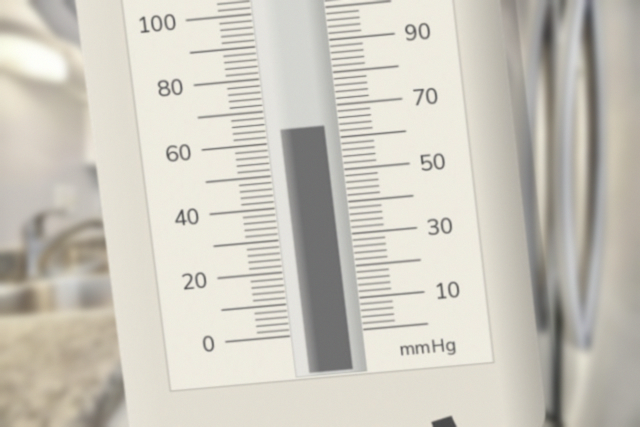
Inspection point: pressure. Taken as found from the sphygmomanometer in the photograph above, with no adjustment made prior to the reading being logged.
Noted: 64 mmHg
